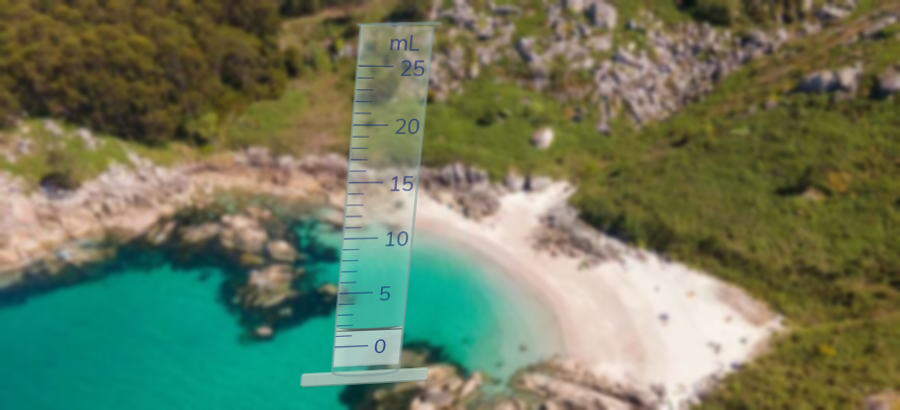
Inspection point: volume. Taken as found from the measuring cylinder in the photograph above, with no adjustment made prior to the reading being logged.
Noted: 1.5 mL
